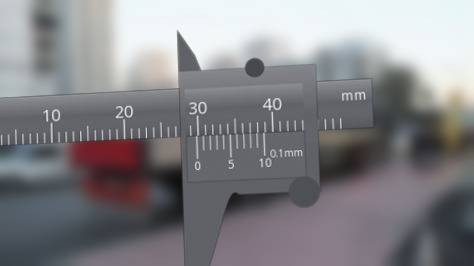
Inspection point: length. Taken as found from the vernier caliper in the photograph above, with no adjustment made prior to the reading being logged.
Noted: 29.8 mm
